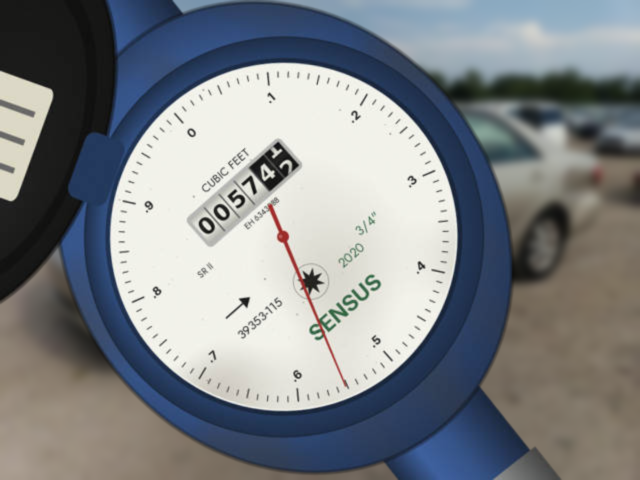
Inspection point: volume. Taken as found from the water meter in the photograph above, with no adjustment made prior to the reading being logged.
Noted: 5741.55 ft³
